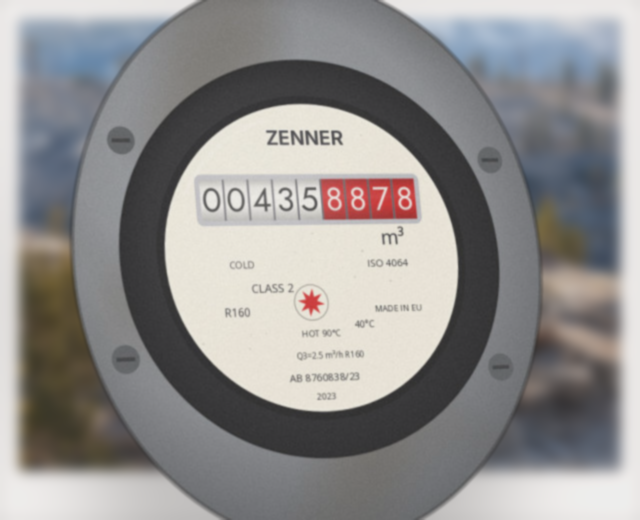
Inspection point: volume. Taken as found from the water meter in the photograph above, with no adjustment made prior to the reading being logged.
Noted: 435.8878 m³
